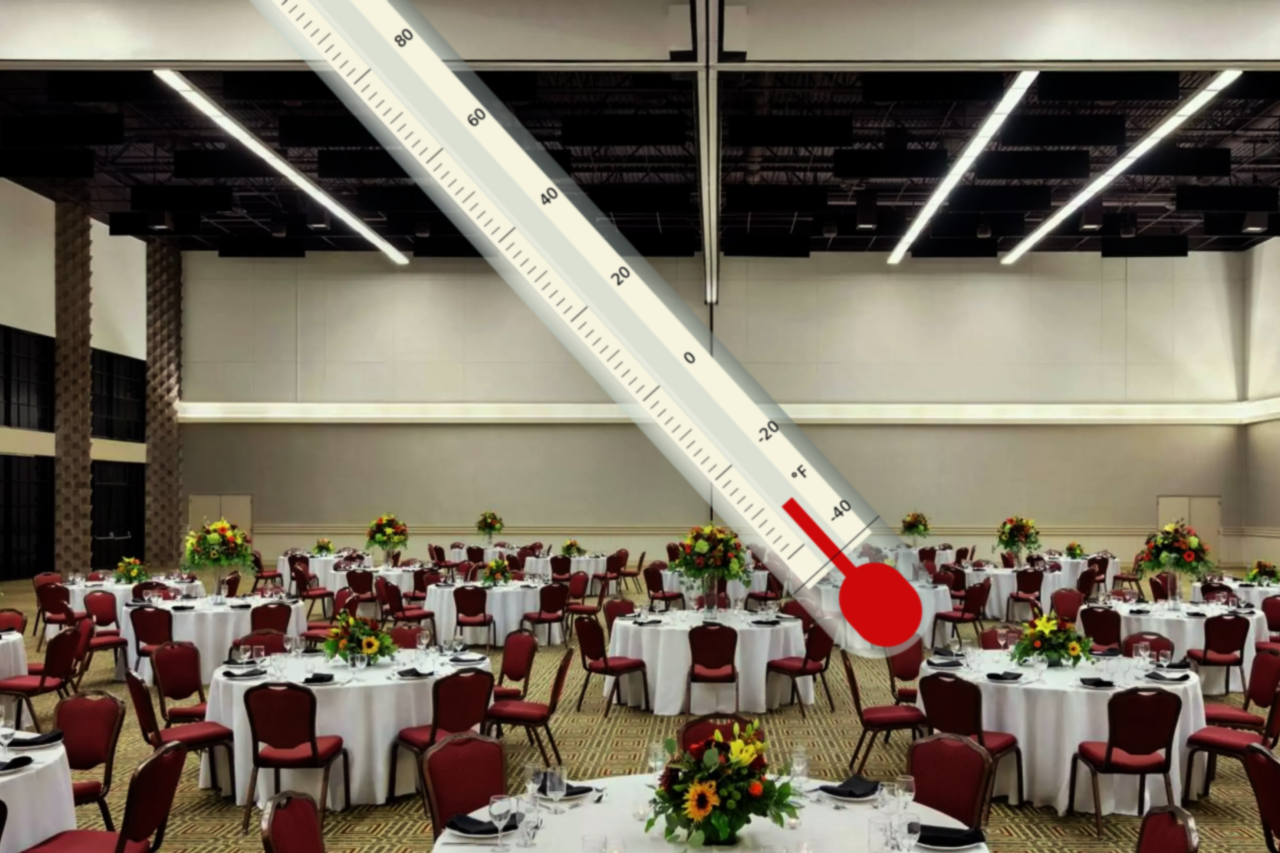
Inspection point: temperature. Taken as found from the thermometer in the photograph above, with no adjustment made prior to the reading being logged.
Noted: -32 °F
